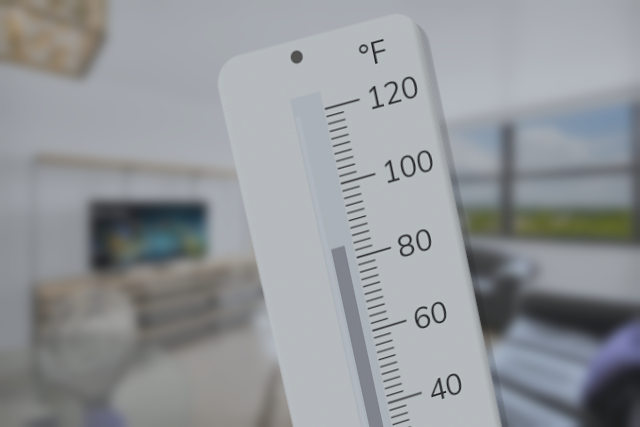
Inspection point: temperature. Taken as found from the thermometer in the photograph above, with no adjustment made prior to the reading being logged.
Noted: 84 °F
